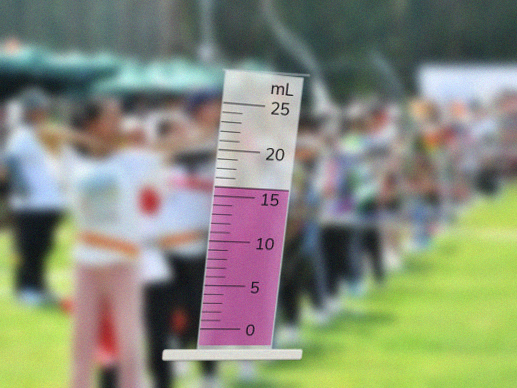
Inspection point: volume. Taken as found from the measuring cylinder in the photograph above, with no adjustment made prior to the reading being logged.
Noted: 16 mL
